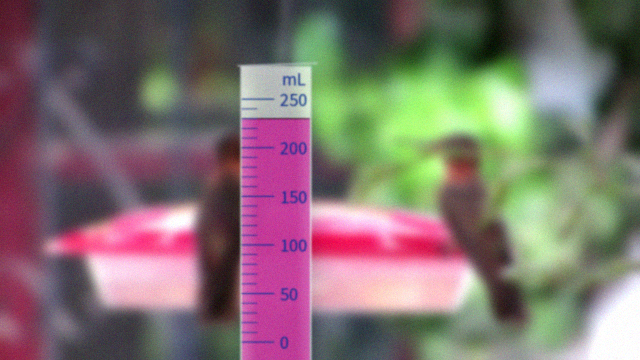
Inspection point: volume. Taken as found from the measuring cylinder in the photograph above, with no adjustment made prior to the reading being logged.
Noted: 230 mL
